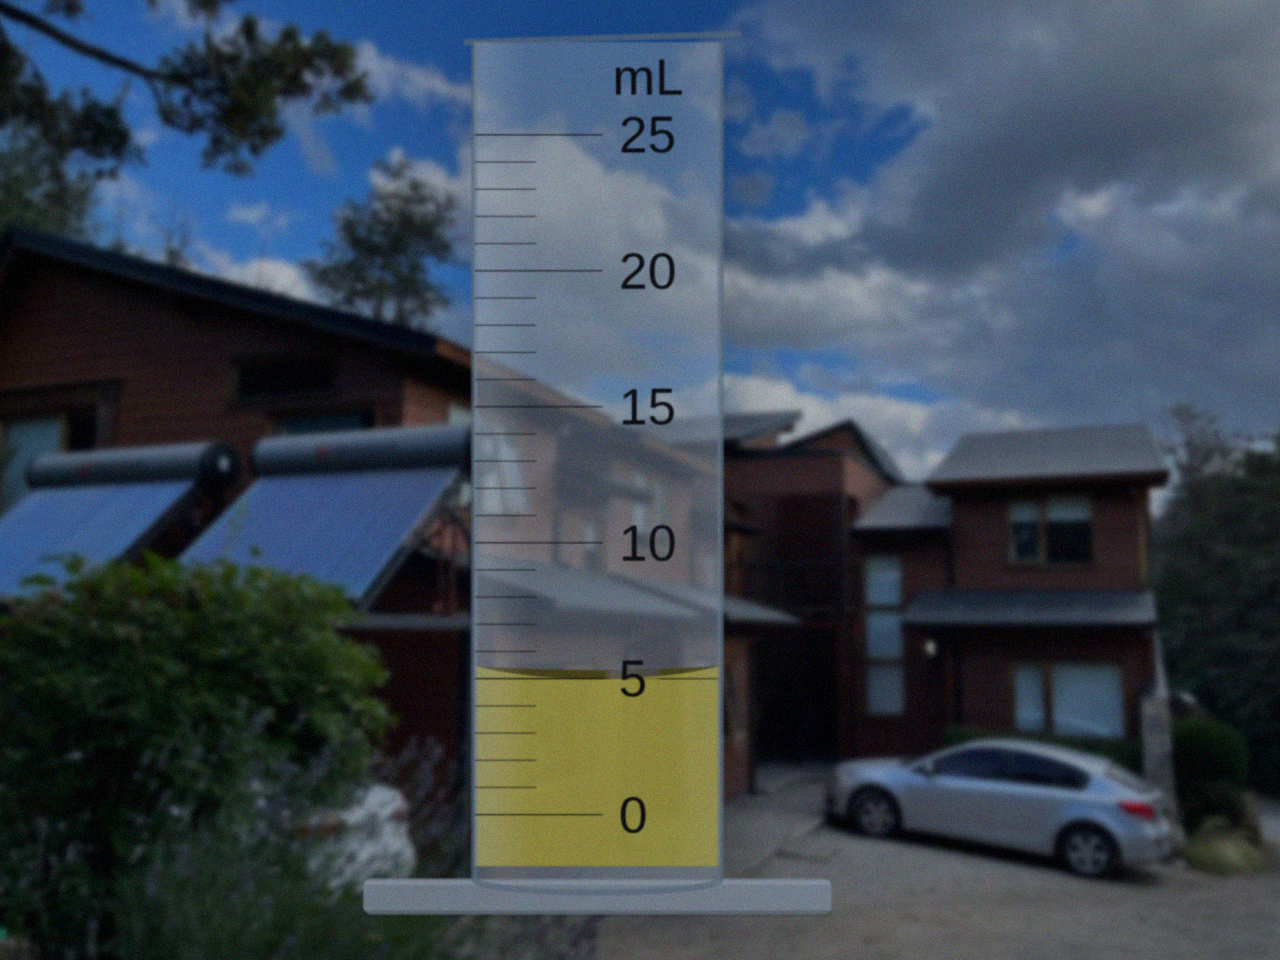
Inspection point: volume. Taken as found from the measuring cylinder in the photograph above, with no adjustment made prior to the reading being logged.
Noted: 5 mL
